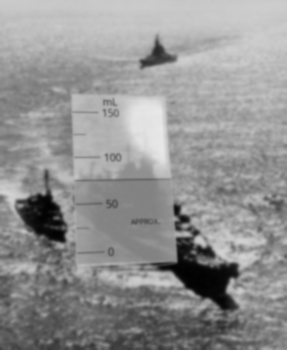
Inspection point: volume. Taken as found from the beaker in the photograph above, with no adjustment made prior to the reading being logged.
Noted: 75 mL
